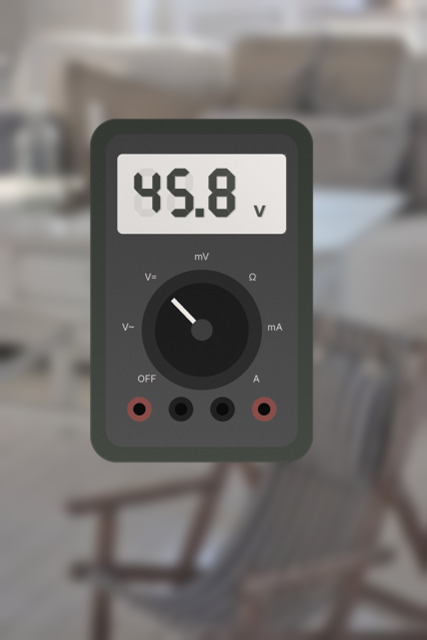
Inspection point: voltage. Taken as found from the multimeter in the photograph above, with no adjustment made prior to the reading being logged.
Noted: 45.8 V
